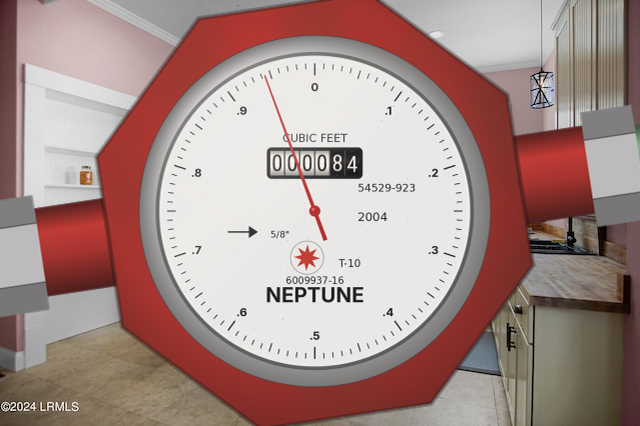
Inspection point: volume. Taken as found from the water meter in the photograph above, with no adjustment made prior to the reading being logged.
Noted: 83.94 ft³
